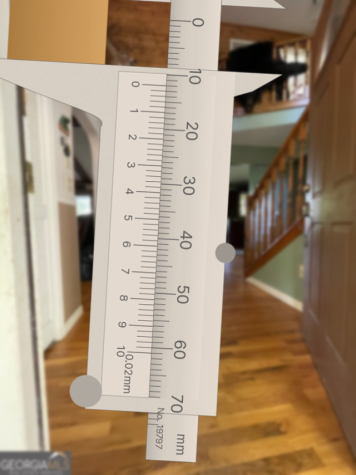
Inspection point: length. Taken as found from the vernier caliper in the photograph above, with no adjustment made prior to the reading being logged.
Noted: 12.0 mm
